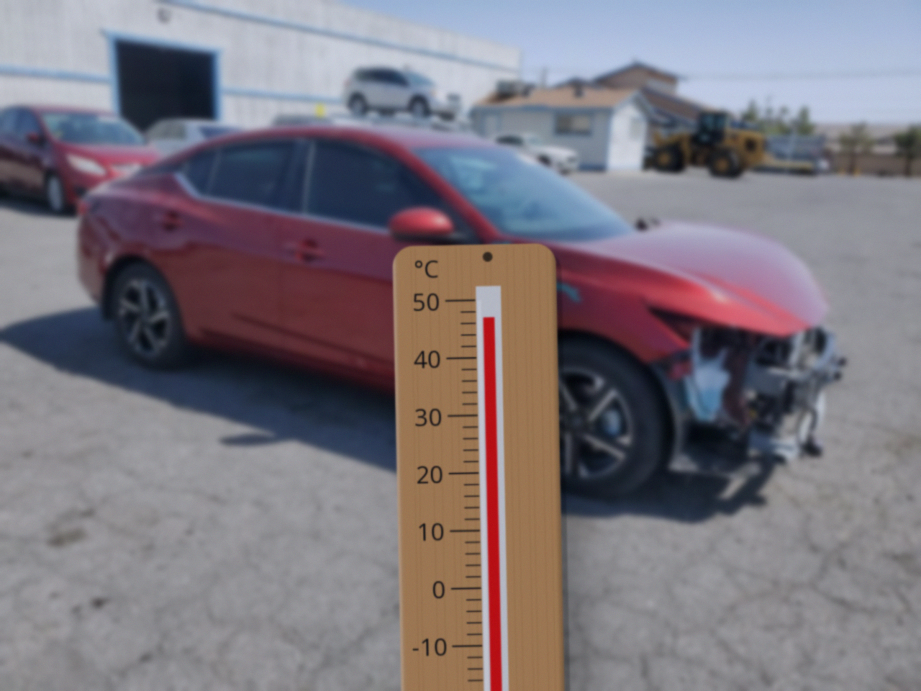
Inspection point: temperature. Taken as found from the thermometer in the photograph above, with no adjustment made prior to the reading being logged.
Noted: 47 °C
